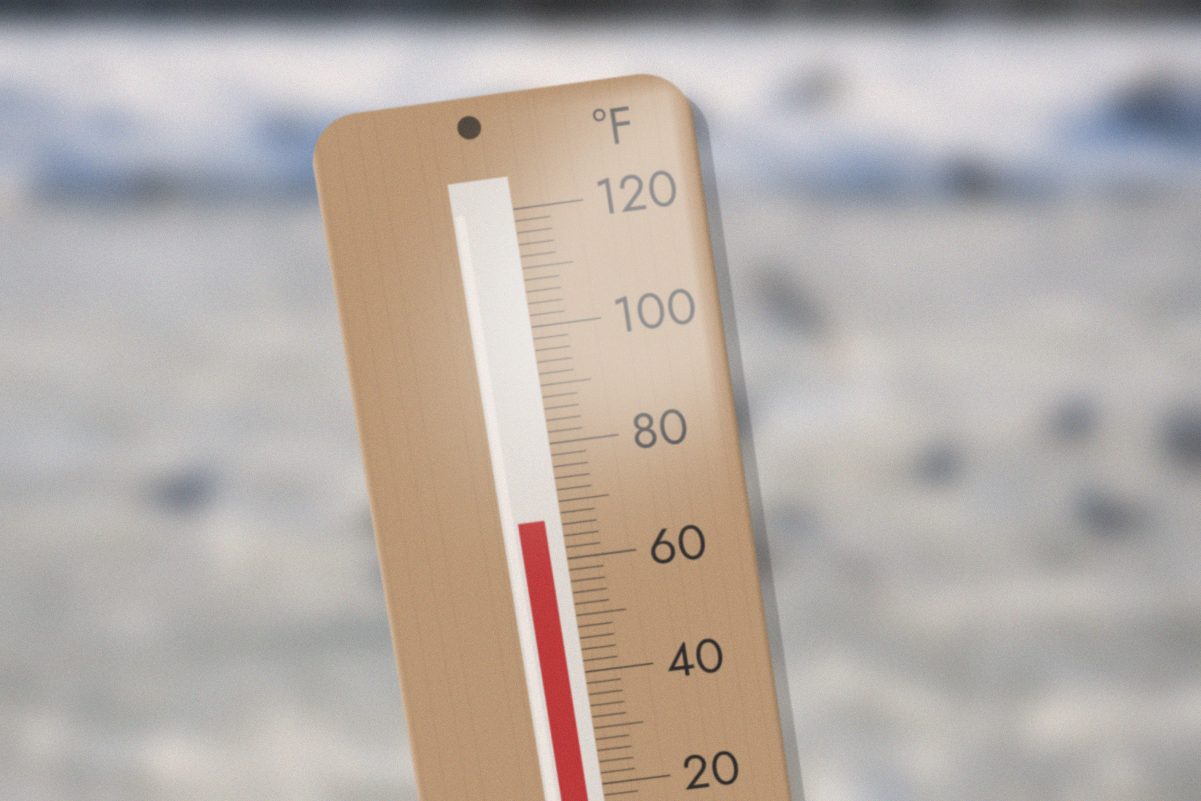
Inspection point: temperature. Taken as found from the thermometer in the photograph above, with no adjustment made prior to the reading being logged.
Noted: 67 °F
